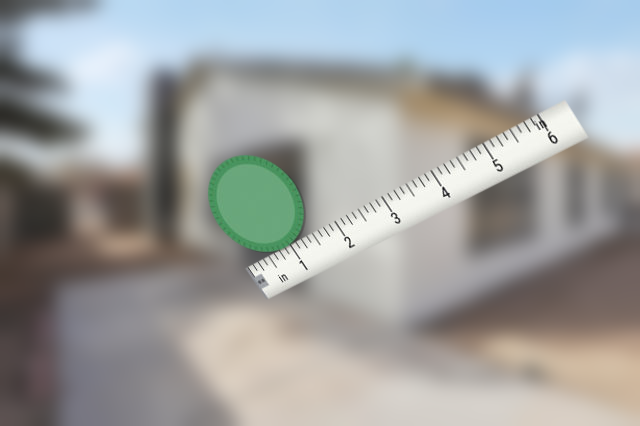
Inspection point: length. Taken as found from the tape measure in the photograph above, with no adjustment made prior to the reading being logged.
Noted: 1.75 in
